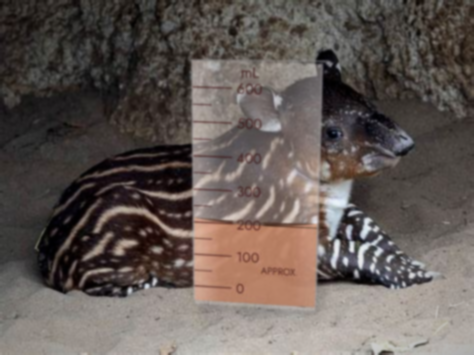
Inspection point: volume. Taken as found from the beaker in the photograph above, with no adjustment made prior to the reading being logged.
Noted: 200 mL
